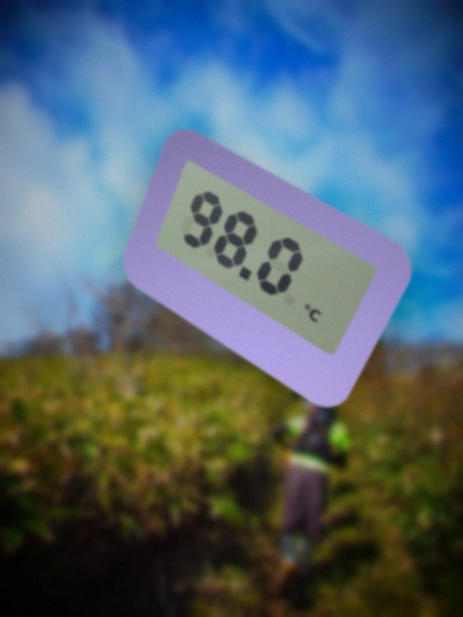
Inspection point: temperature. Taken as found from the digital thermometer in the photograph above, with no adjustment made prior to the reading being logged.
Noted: 98.0 °C
